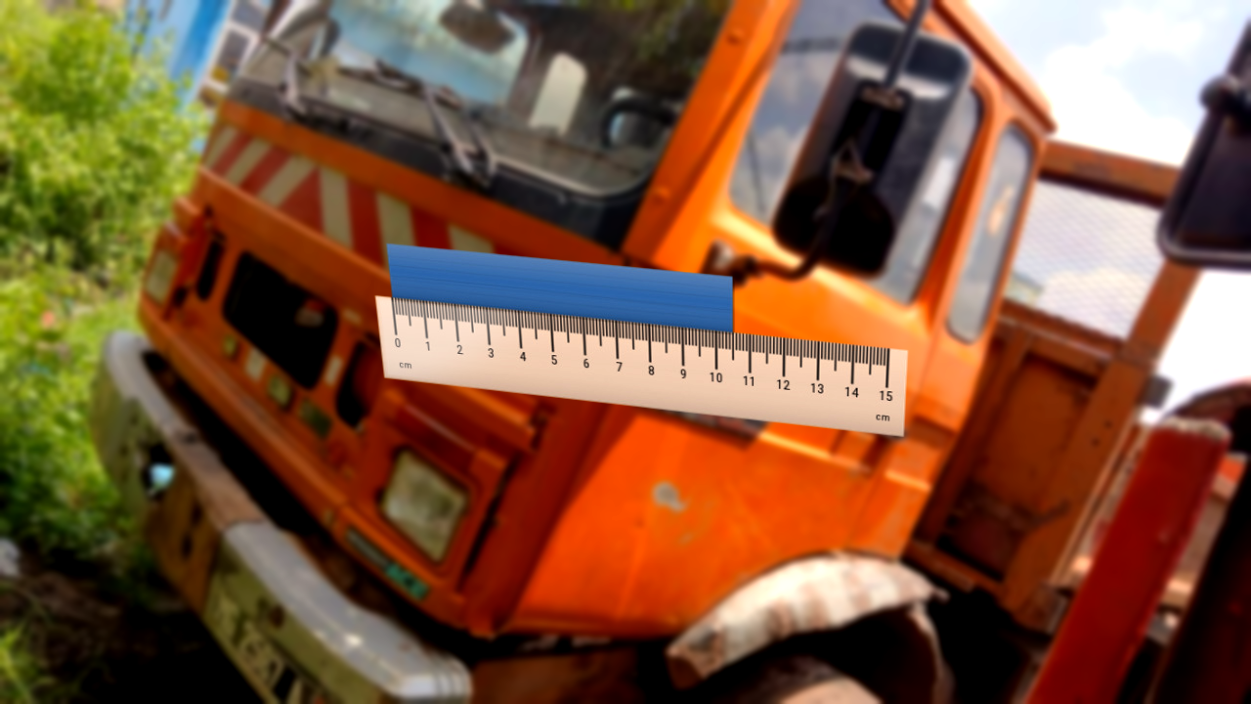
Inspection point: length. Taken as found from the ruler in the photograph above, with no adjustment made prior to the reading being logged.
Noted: 10.5 cm
